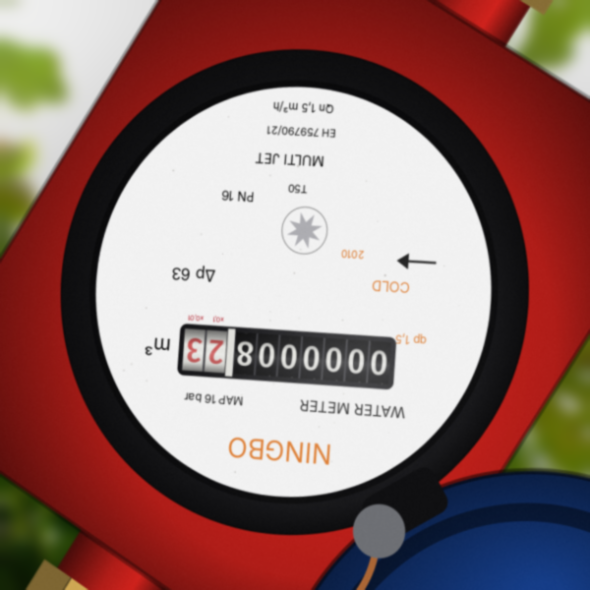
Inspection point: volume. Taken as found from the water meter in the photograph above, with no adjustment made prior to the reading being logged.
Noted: 8.23 m³
